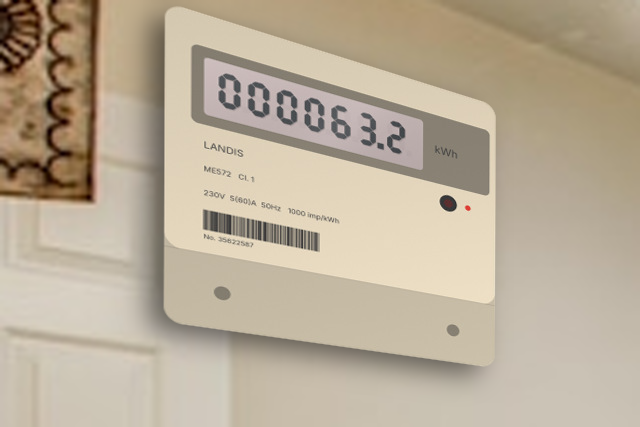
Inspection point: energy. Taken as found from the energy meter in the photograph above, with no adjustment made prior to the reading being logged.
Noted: 63.2 kWh
